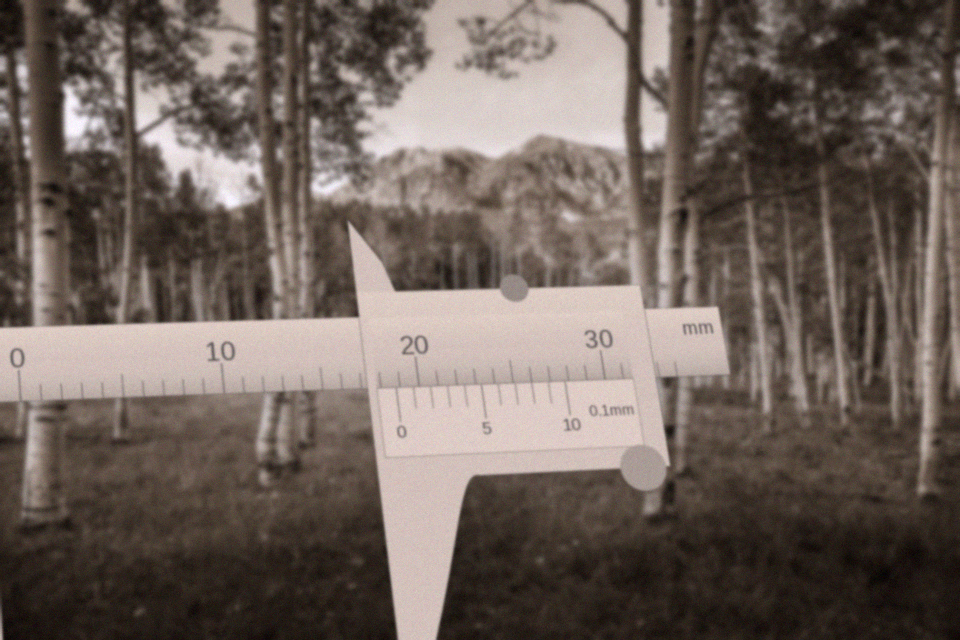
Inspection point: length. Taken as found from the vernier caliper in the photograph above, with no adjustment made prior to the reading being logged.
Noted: 18.8 mm
